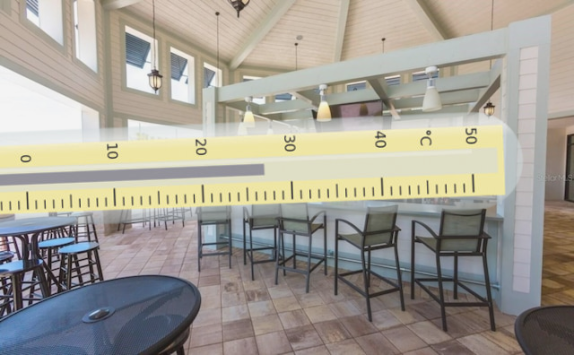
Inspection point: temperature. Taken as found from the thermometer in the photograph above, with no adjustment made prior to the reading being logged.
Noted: 27 °C
